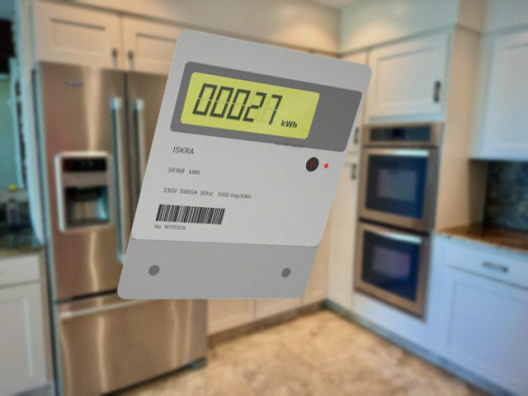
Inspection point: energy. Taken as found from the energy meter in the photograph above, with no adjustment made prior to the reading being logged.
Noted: 27 kWh
